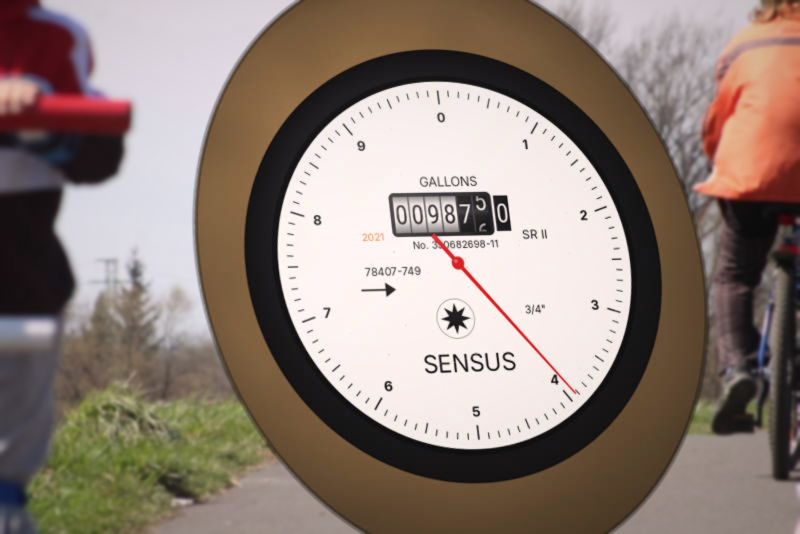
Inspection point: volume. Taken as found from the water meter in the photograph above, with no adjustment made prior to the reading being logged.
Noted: 98753.9 gal
